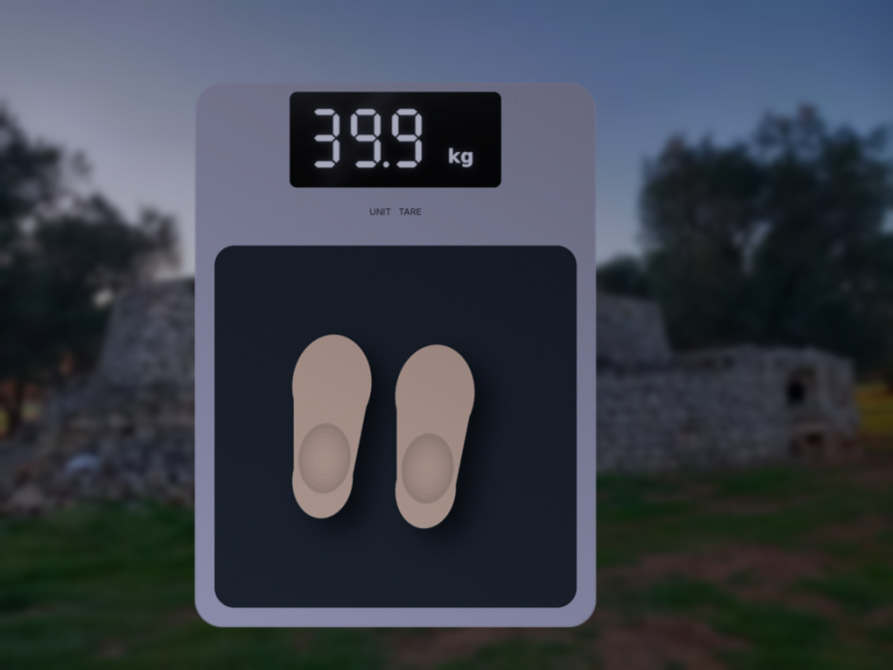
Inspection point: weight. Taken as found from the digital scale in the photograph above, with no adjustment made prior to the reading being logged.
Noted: 39.9 kg
